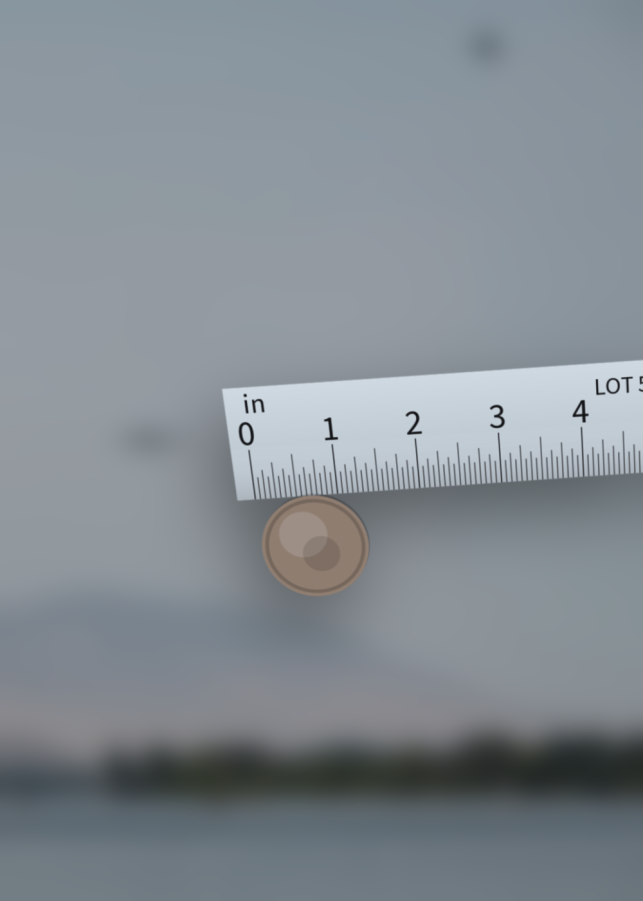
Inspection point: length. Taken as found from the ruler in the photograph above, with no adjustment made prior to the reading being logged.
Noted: 1.3125 in
